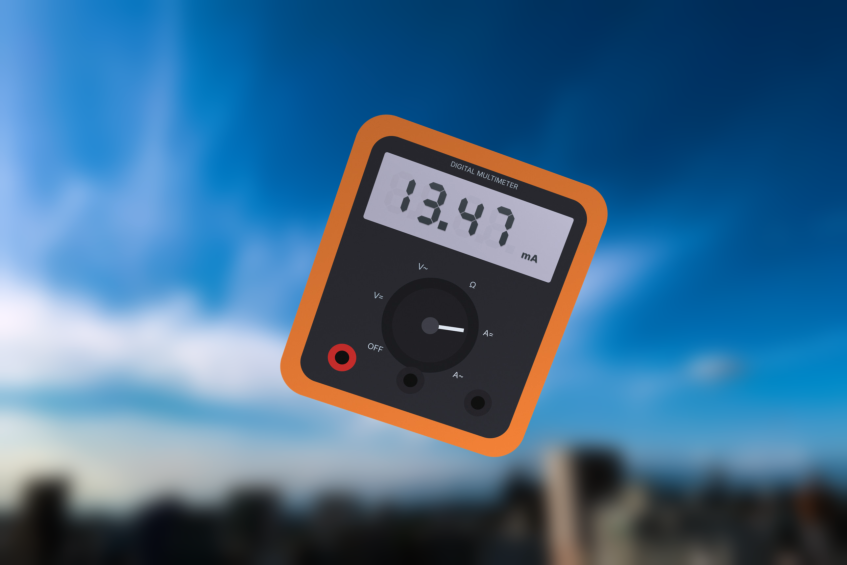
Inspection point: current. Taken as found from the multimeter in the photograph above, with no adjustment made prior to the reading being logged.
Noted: 13.47 mA
